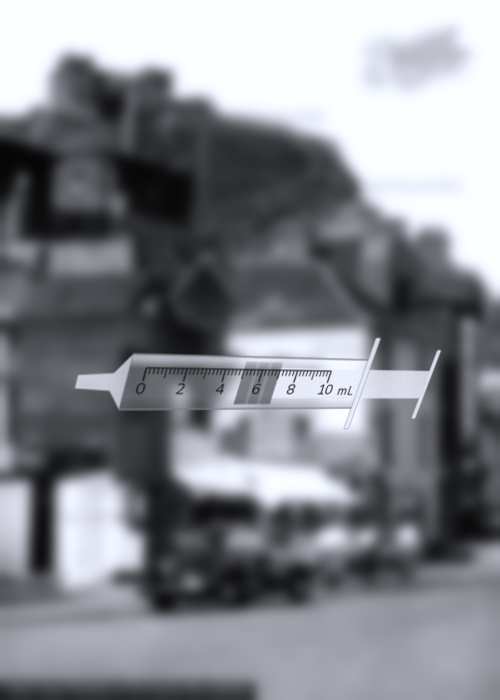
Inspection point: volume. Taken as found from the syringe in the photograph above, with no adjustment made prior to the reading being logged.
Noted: 5 mL
